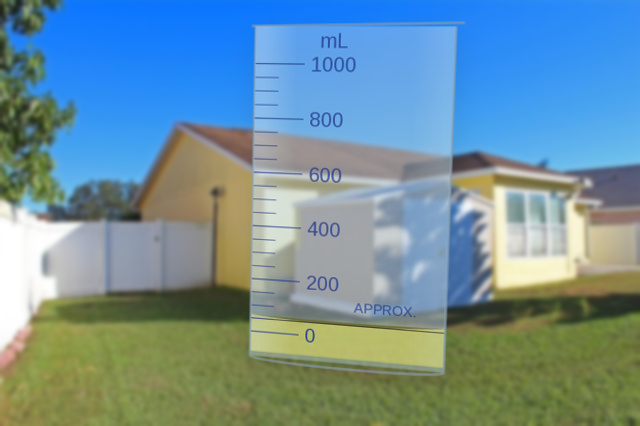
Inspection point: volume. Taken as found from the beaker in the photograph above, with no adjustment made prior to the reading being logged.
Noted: 50 mL
